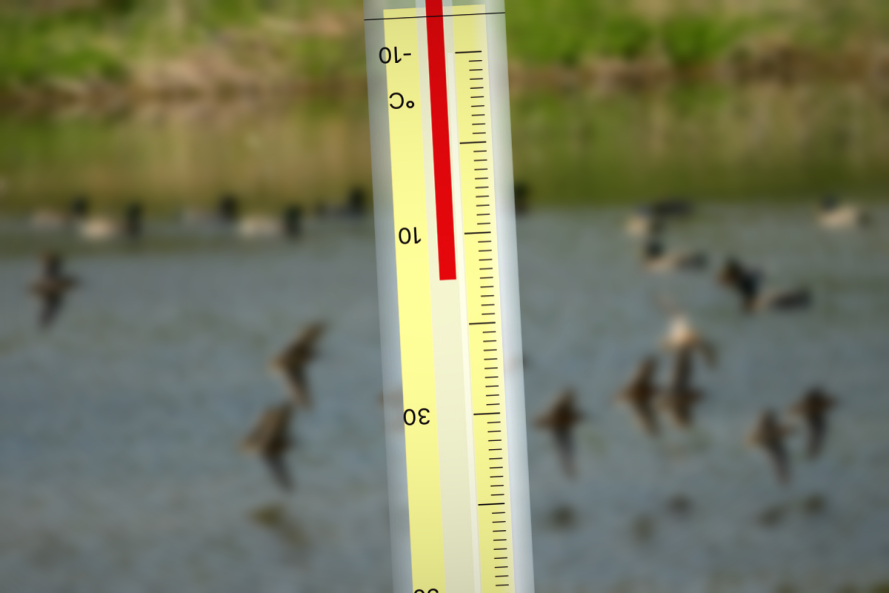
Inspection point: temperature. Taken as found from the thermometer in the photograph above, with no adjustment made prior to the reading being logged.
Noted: 15 °C
